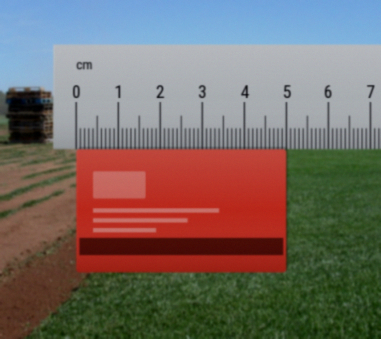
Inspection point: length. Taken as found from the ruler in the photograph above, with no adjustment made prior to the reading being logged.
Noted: 5 cm
